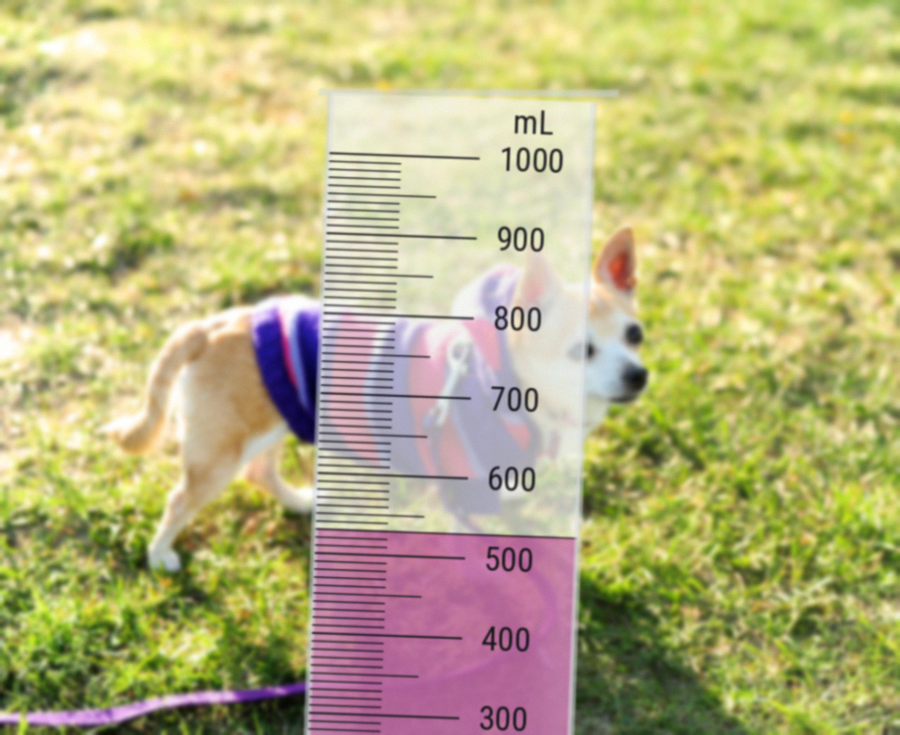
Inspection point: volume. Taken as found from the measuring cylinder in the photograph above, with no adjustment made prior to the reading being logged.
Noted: 530 mL
